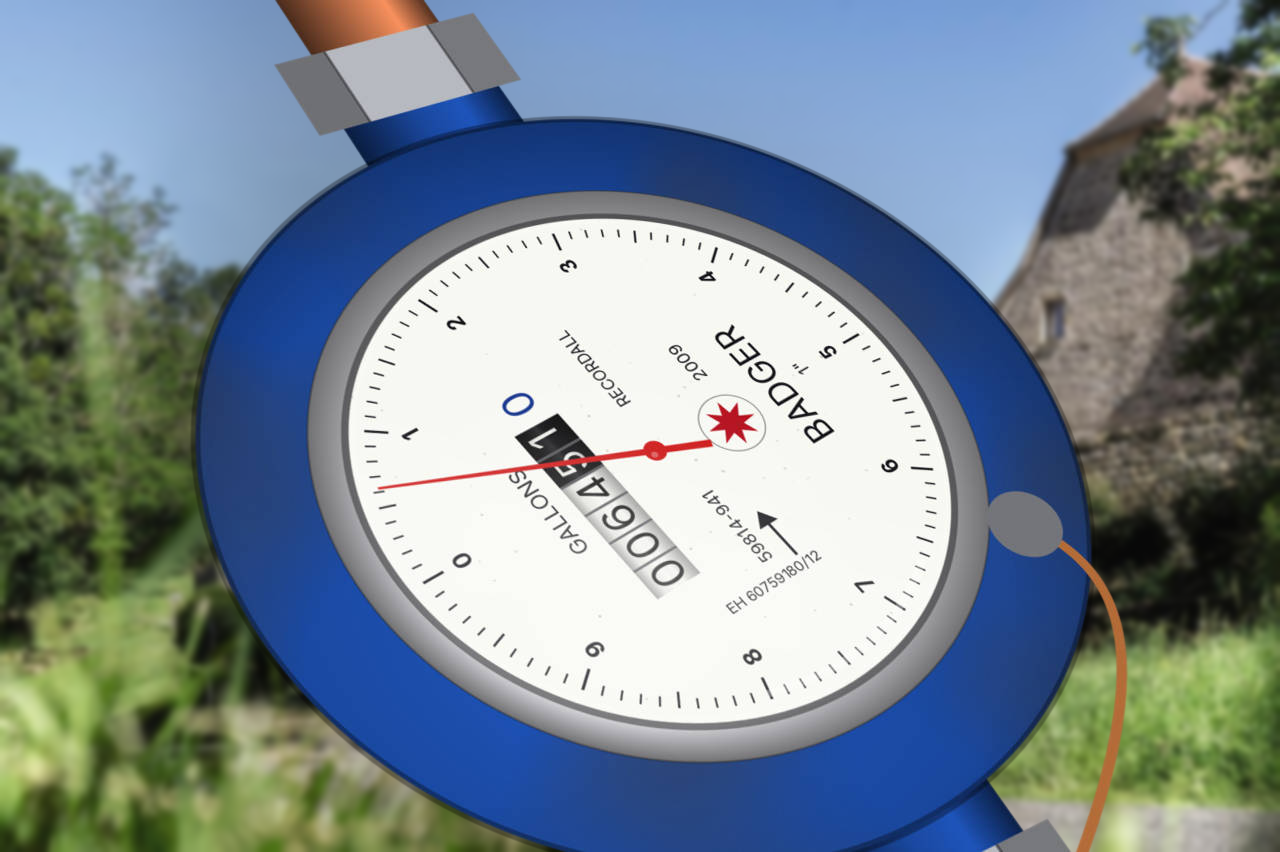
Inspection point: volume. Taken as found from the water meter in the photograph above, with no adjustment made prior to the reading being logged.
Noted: 64510.6 gal
